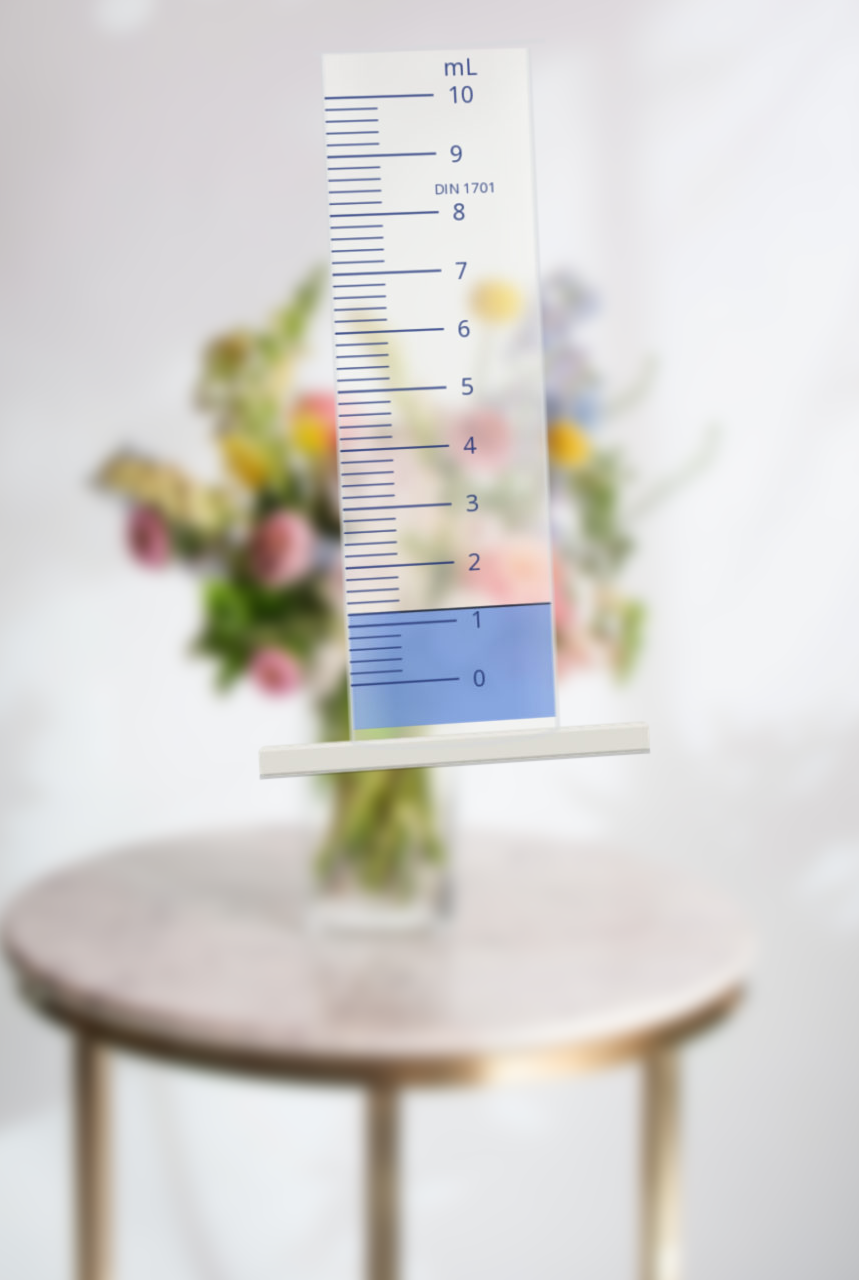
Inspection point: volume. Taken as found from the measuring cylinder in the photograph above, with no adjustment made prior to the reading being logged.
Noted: 1.2 mL
